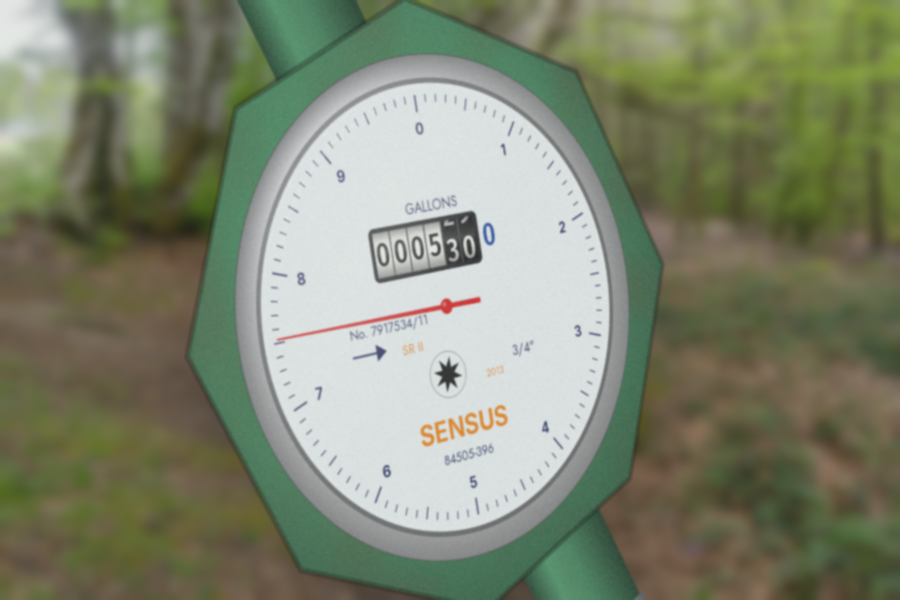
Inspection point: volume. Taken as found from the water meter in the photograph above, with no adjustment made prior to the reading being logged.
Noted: 5297.5 gal
